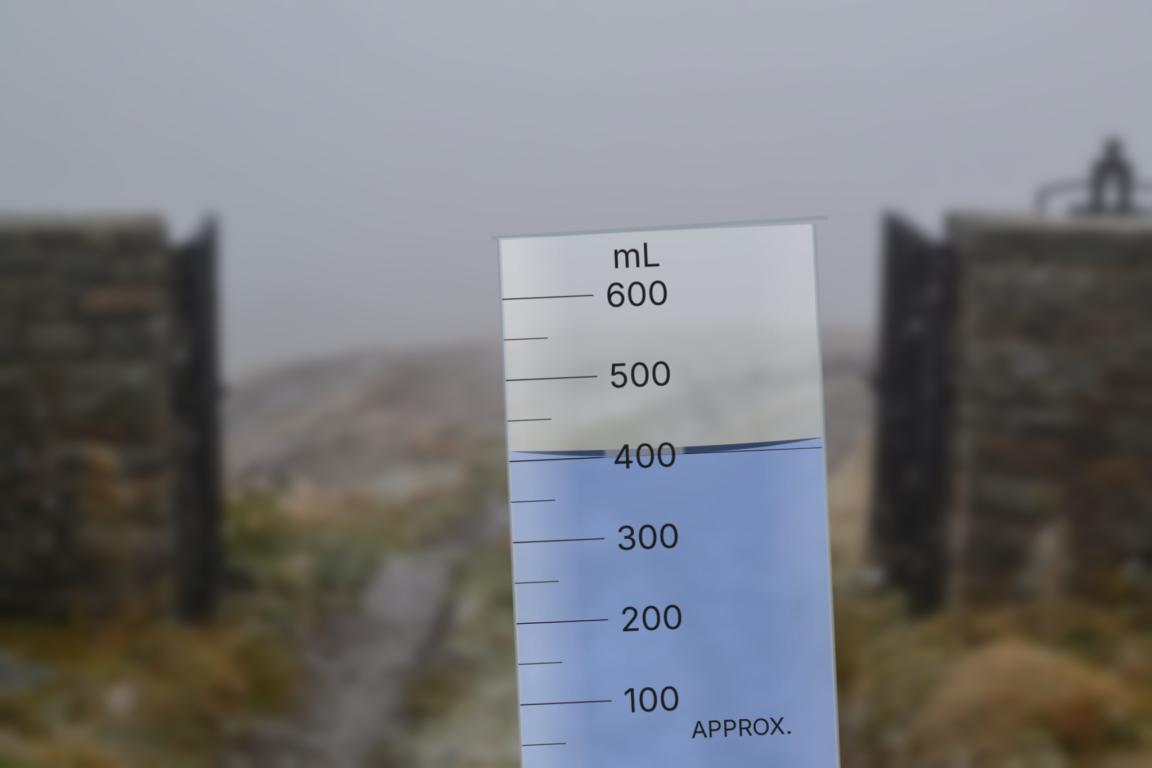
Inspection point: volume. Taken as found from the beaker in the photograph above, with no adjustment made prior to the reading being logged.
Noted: 400 mL
